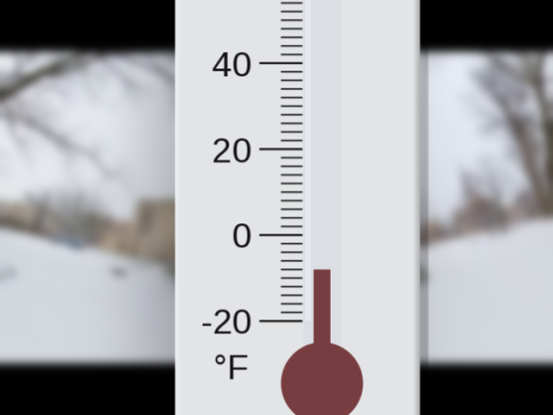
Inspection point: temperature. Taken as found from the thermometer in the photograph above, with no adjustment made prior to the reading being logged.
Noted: -8 °F
